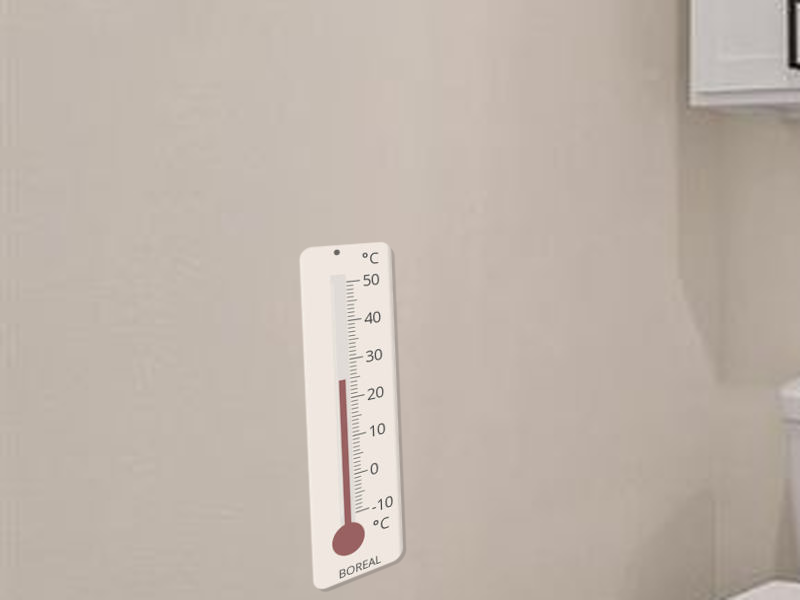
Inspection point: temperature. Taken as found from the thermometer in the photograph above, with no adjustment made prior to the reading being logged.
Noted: 25 °C
